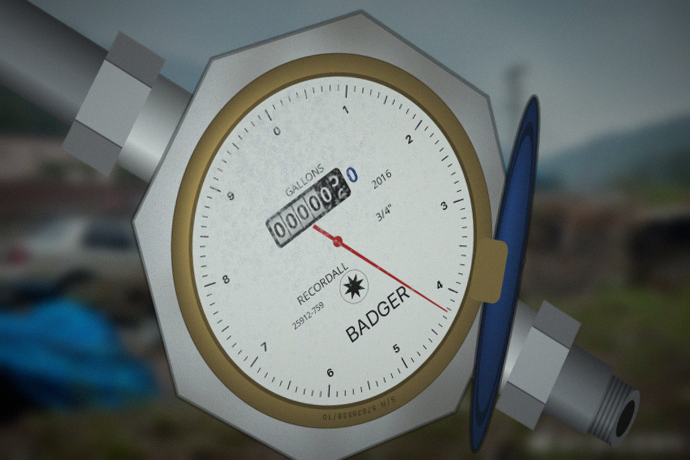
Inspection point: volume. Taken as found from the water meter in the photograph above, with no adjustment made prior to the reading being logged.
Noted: 54.2 gal
